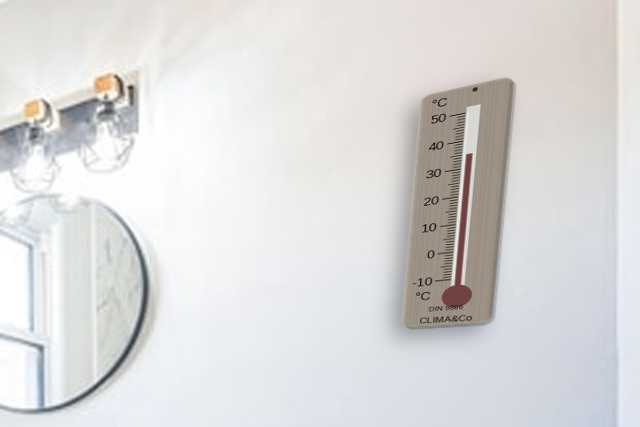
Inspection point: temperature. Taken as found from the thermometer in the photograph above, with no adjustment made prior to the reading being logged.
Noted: 35 °C
